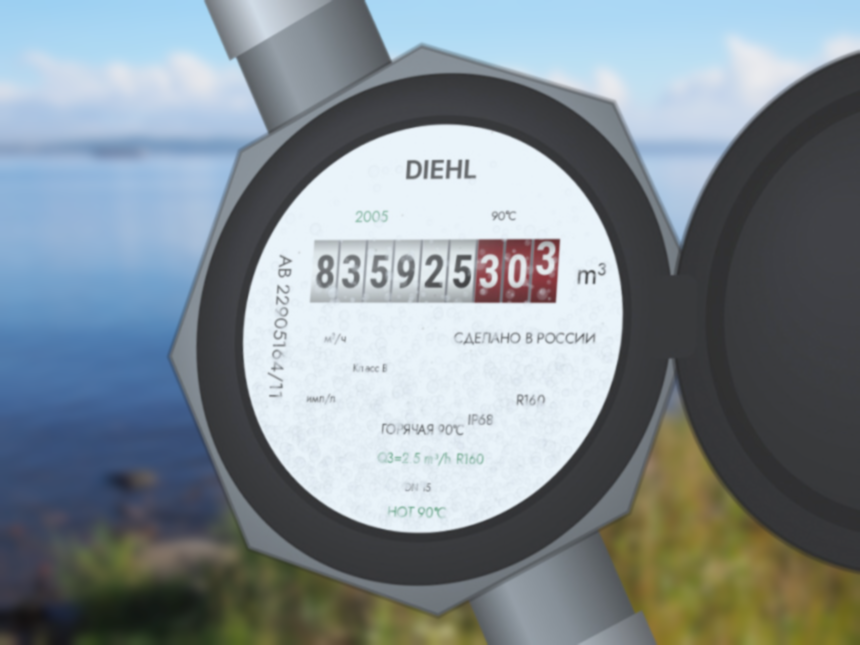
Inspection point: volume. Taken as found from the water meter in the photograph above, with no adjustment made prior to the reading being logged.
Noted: 835925.303 m³
